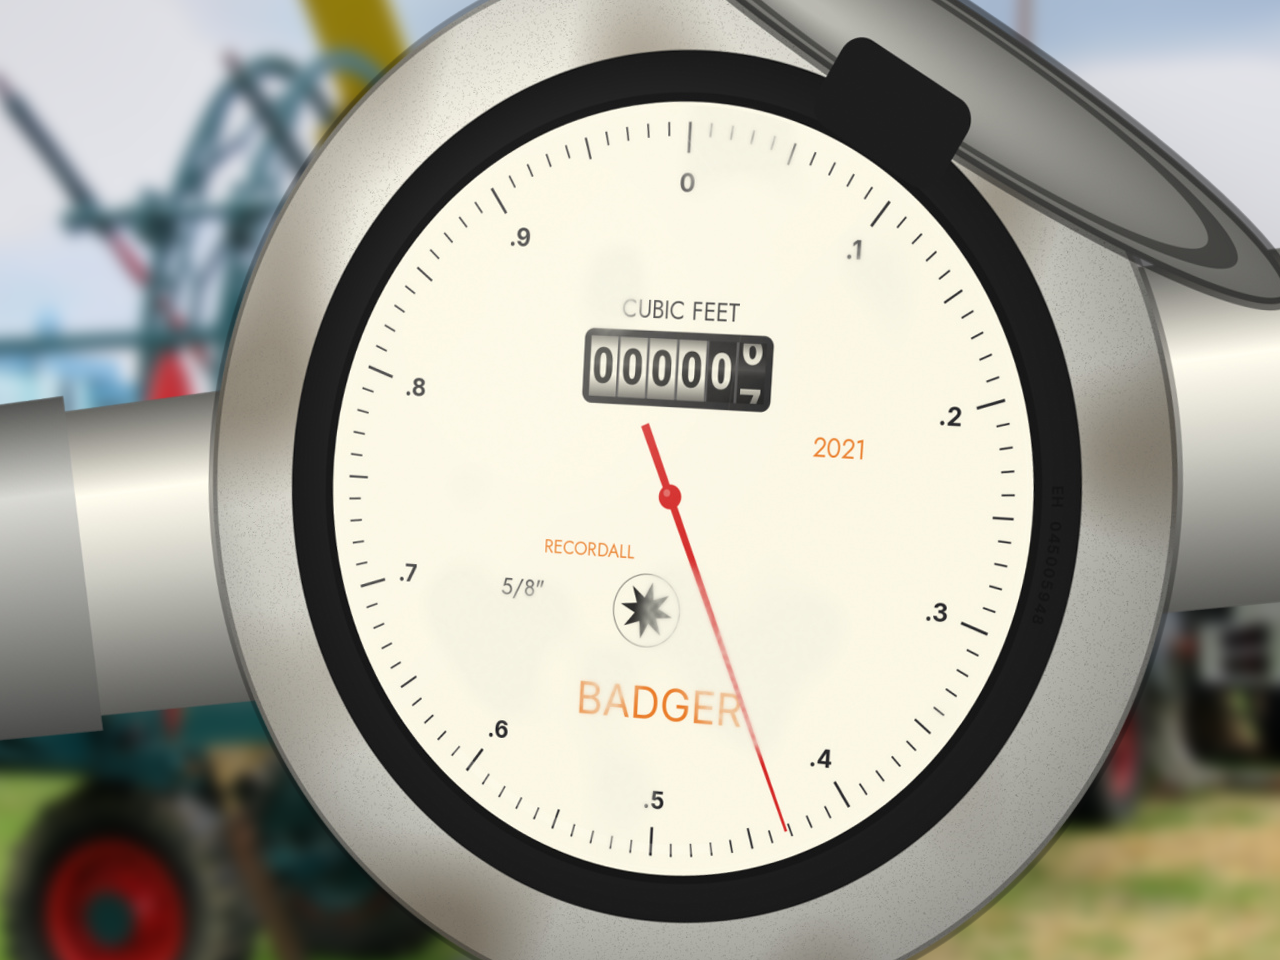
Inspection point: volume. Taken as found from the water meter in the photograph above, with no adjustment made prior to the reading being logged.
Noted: 6.43 ft³
